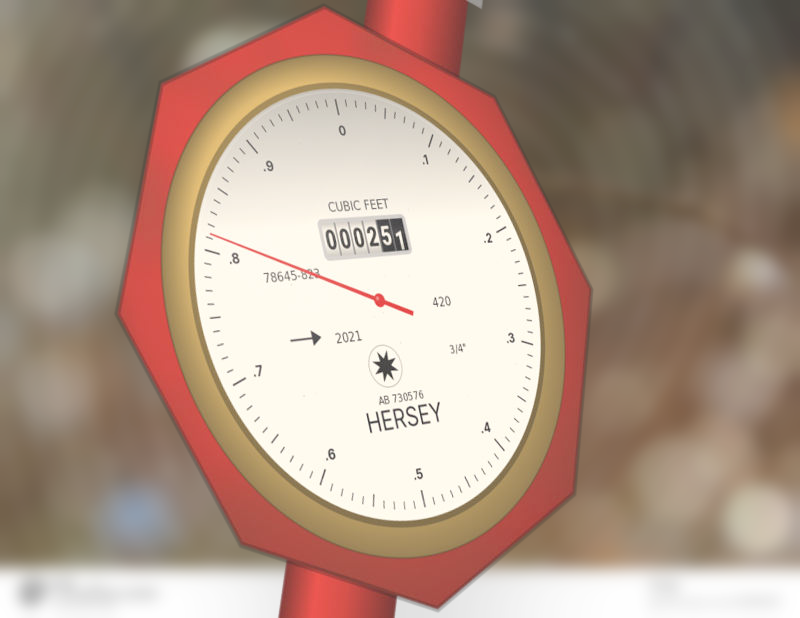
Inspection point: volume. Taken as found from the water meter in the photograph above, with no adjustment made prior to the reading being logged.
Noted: 250.81 ft³
